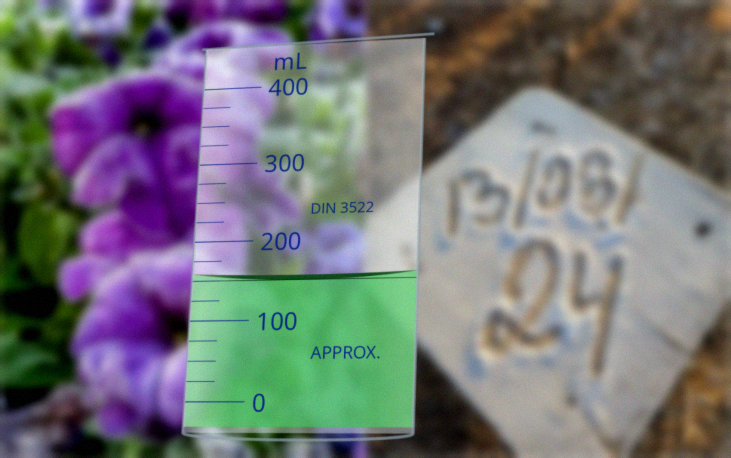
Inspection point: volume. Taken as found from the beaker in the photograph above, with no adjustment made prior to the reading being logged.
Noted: 150 mL
